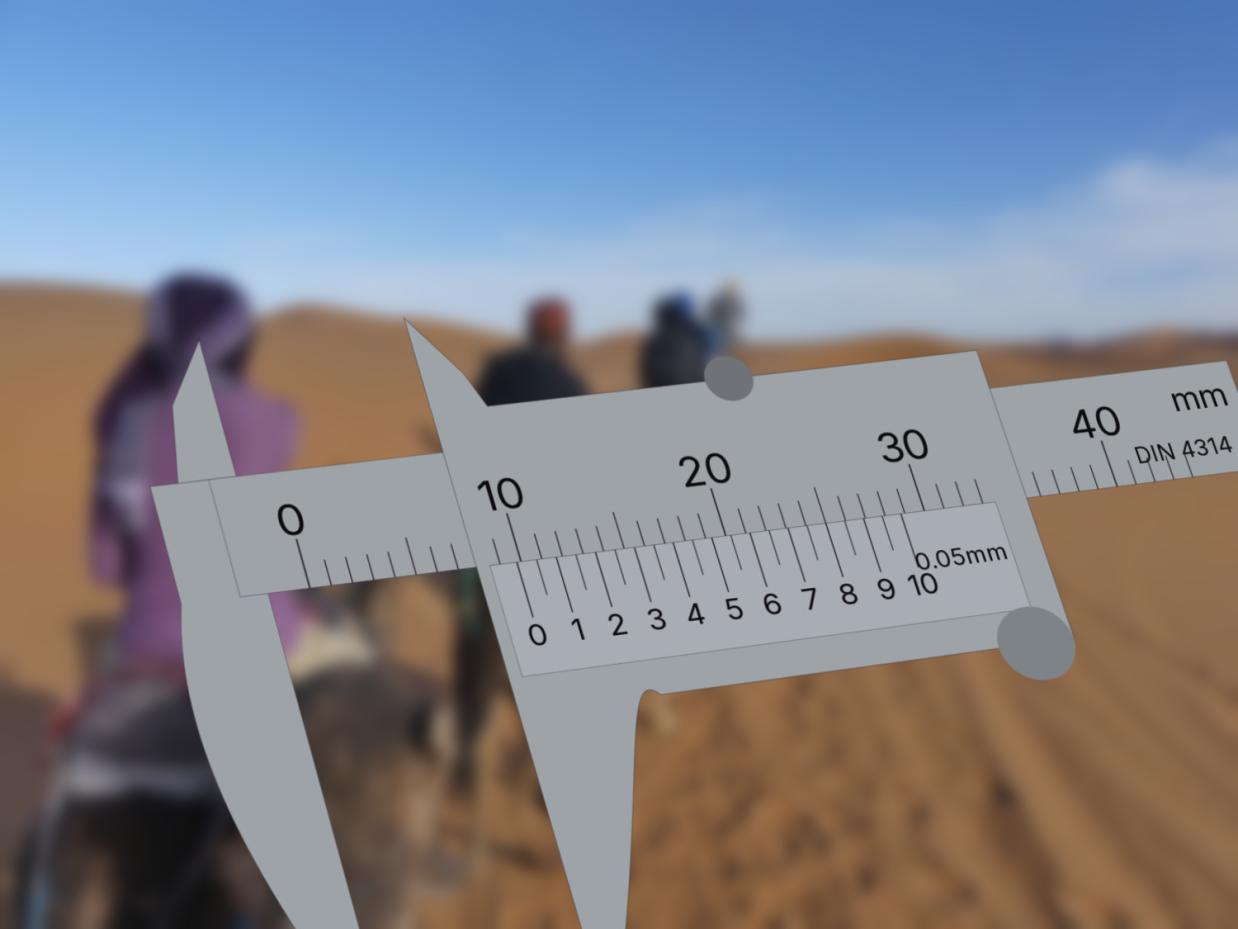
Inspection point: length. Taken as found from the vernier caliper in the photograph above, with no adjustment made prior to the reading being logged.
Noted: 9.8 mm
